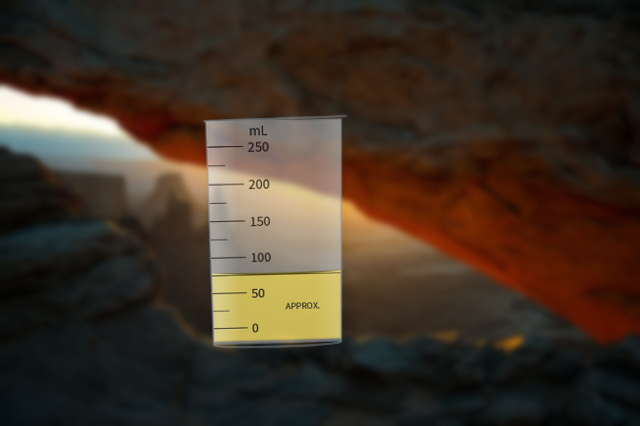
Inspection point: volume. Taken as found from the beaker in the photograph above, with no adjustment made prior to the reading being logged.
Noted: 75 mL
